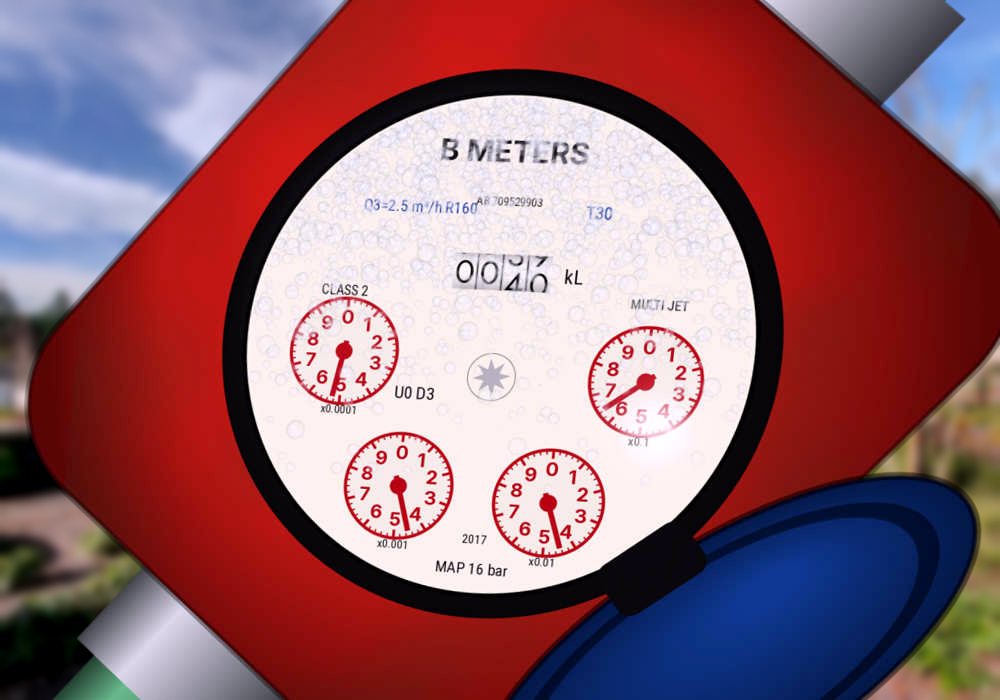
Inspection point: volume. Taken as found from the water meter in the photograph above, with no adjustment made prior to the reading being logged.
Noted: 39.6445 kL
